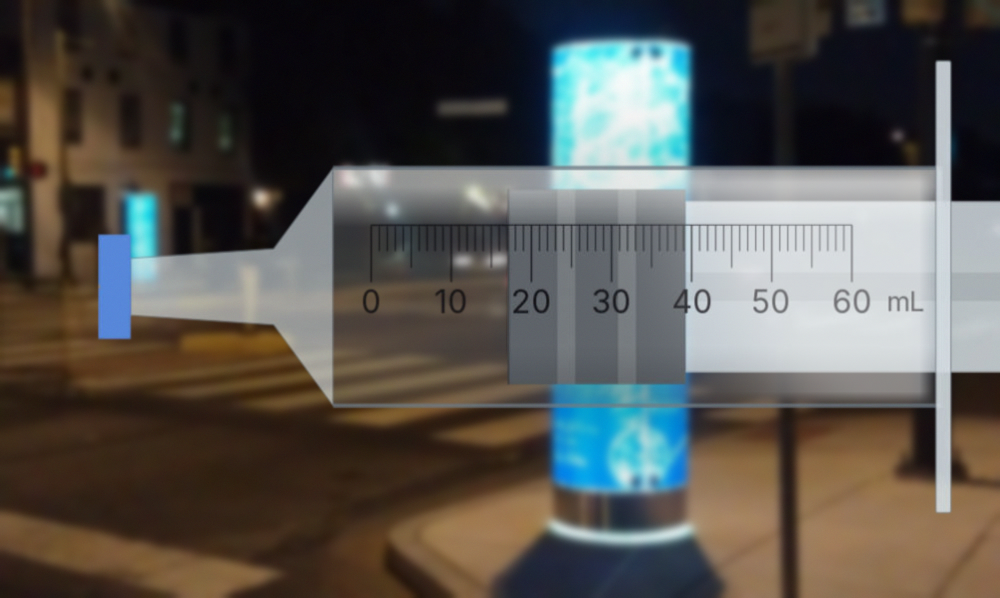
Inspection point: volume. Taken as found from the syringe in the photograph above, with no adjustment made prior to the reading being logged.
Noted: 17 mL
